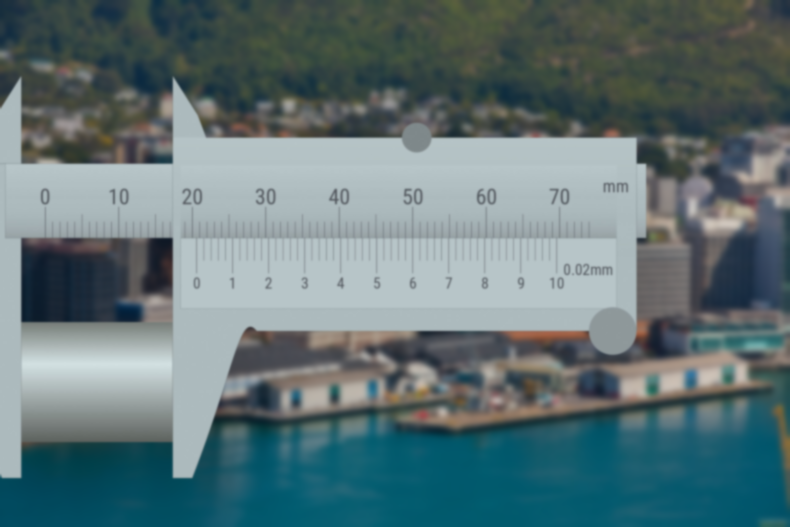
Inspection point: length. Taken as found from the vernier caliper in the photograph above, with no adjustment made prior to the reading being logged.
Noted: 20.6 mm
